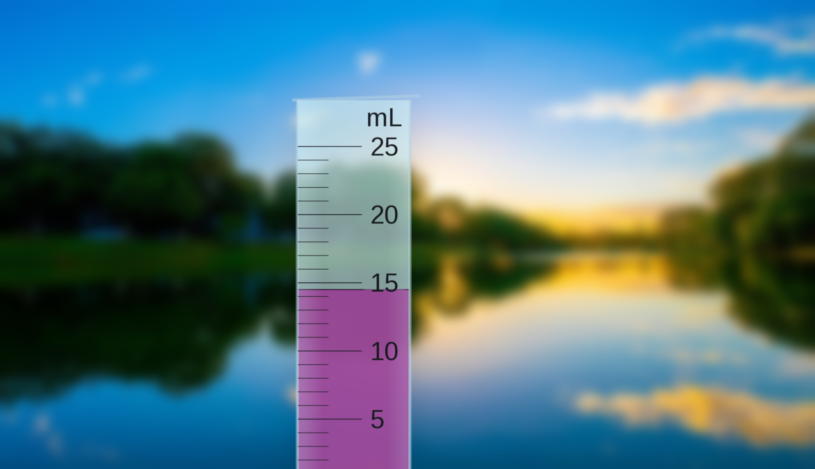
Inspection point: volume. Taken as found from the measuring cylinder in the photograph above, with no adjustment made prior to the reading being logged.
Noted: 14.5 mL
